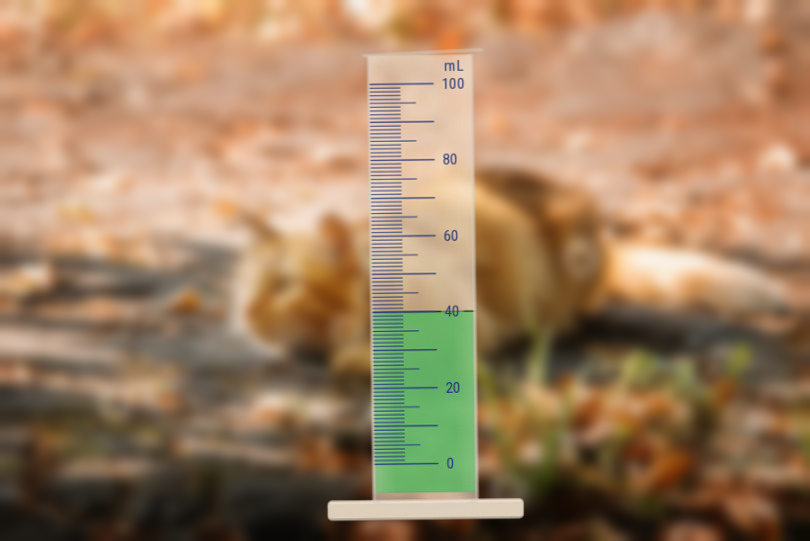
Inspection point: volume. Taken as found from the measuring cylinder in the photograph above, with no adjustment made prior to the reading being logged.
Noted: 40 mL
